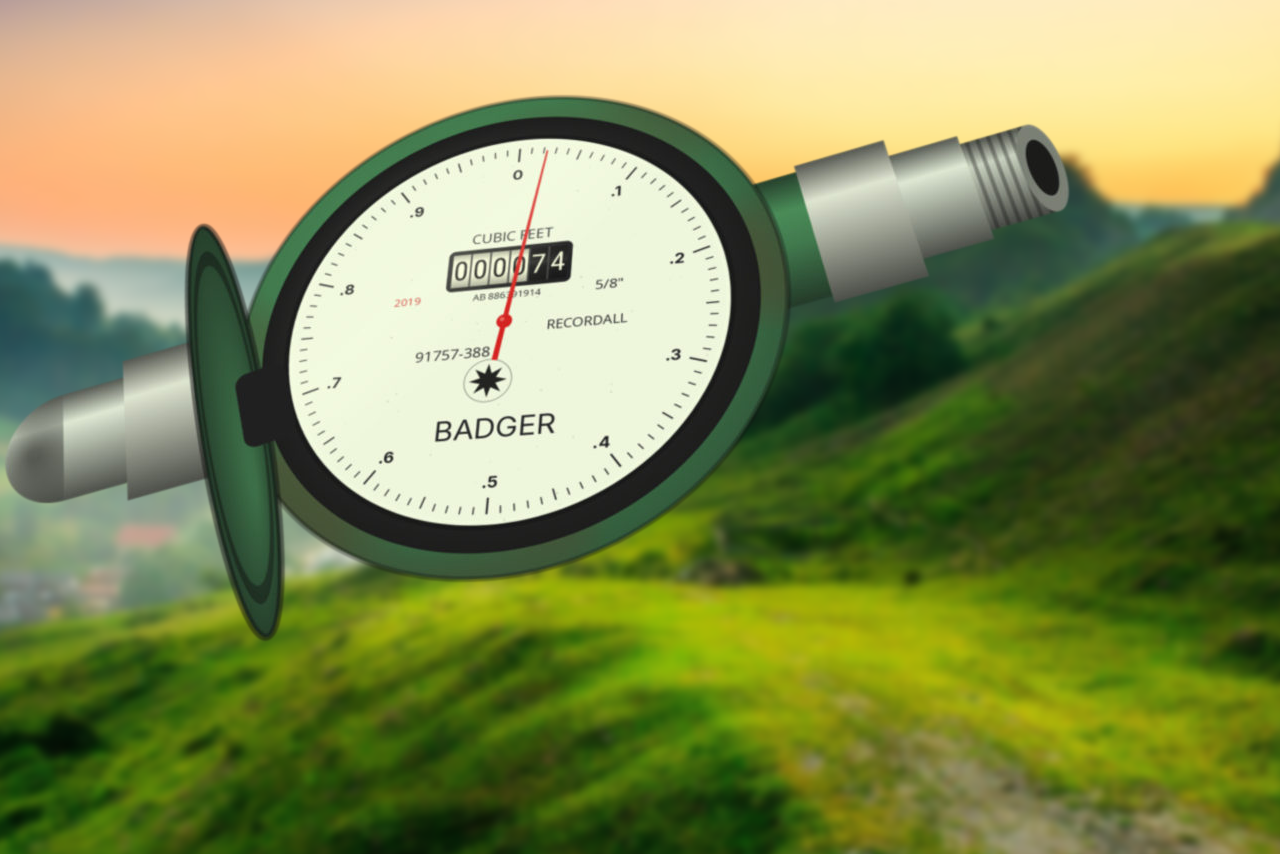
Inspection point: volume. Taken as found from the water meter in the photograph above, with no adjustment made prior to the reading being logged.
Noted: 74.02 ft³
